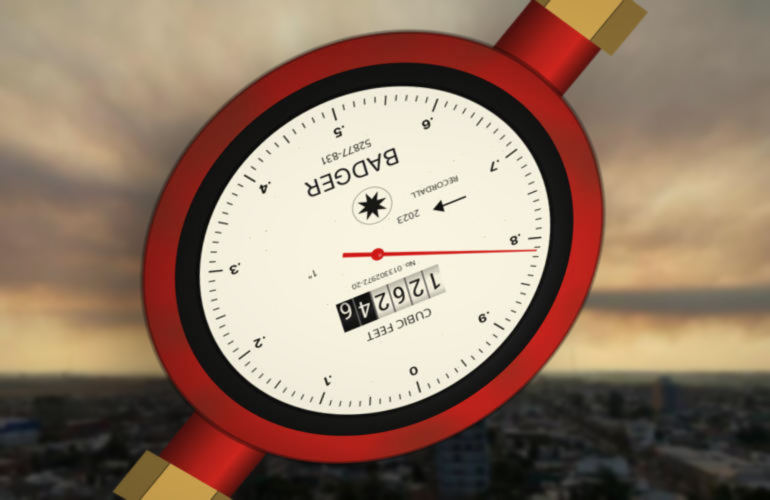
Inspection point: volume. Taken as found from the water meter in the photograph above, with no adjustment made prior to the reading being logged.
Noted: 126245.81 ft³
